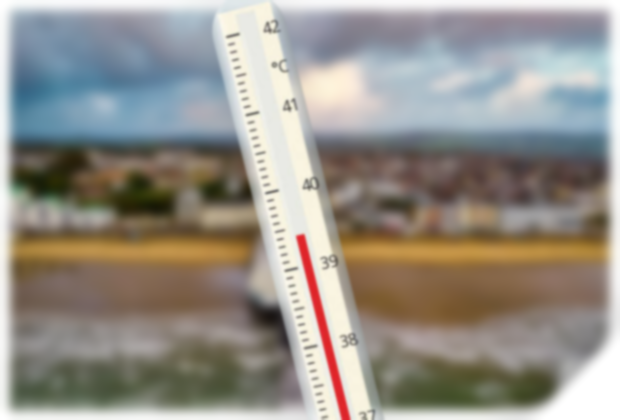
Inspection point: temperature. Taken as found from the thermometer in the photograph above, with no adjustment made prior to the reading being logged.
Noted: 39.4 °C
